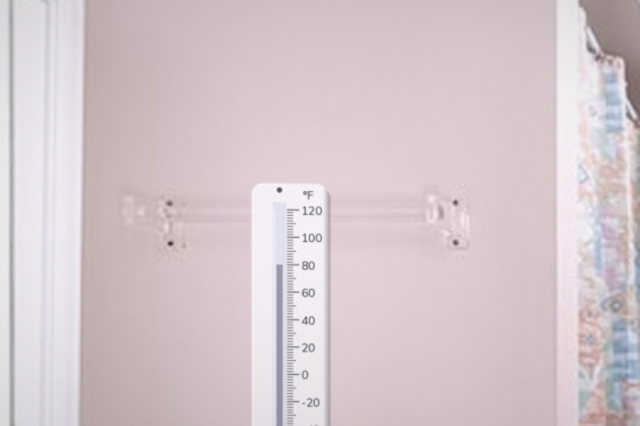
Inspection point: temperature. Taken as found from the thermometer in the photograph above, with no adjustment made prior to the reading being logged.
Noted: 80 °F
